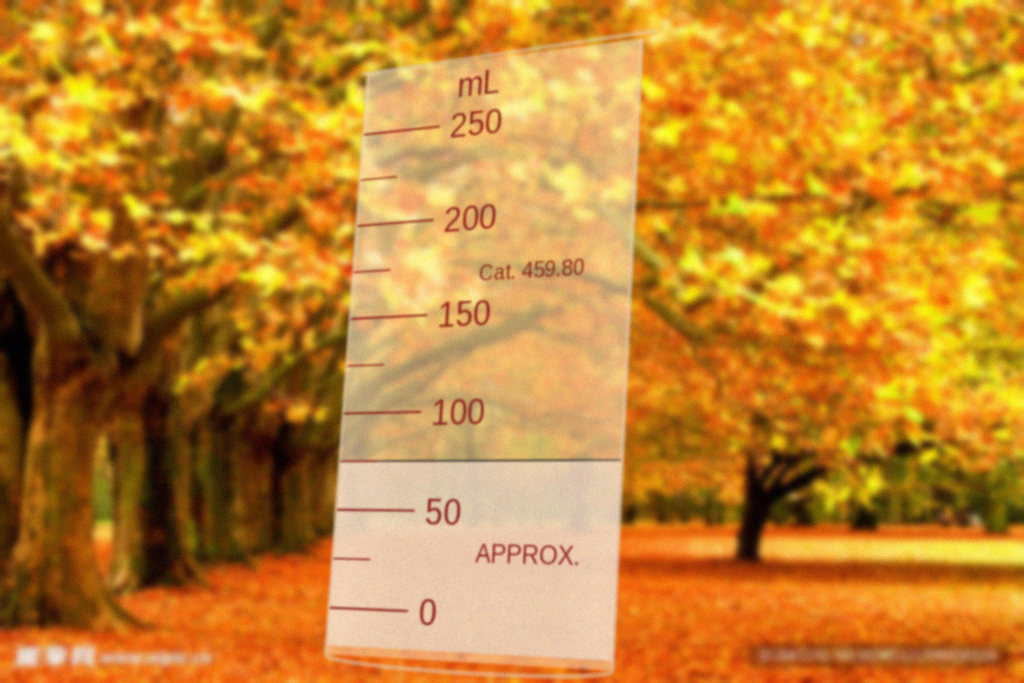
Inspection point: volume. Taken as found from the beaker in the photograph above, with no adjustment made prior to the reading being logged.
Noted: 75 mL
